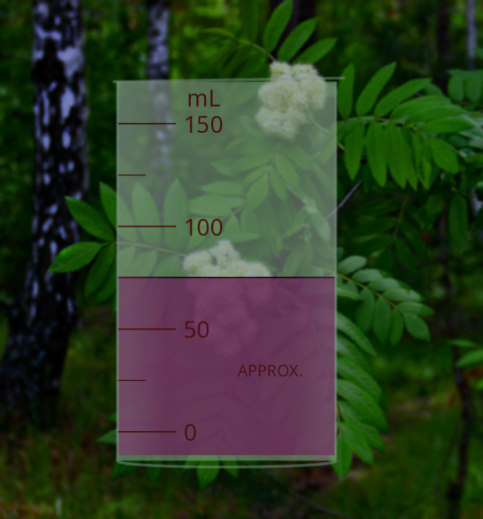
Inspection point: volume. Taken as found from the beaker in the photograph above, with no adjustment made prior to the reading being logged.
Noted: 75 mL
